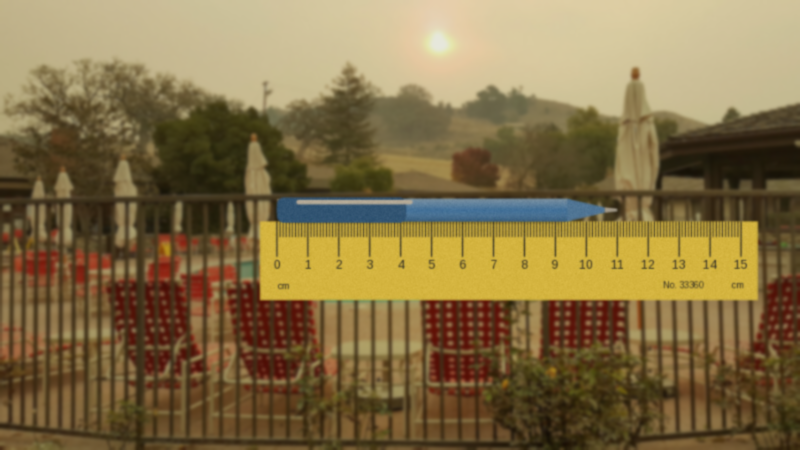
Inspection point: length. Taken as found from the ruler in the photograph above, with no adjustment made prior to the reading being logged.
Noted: 11 cm
